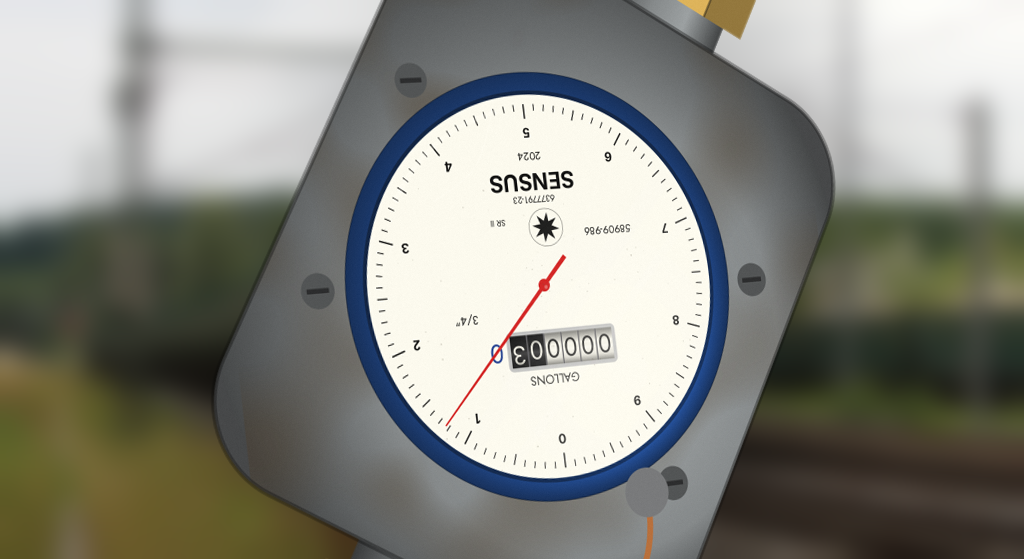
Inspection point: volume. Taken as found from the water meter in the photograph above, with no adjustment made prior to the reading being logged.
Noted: 31.2 gal
